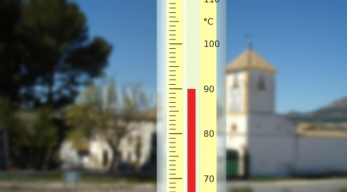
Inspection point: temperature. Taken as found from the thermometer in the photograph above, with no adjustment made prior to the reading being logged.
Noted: 90 °C
